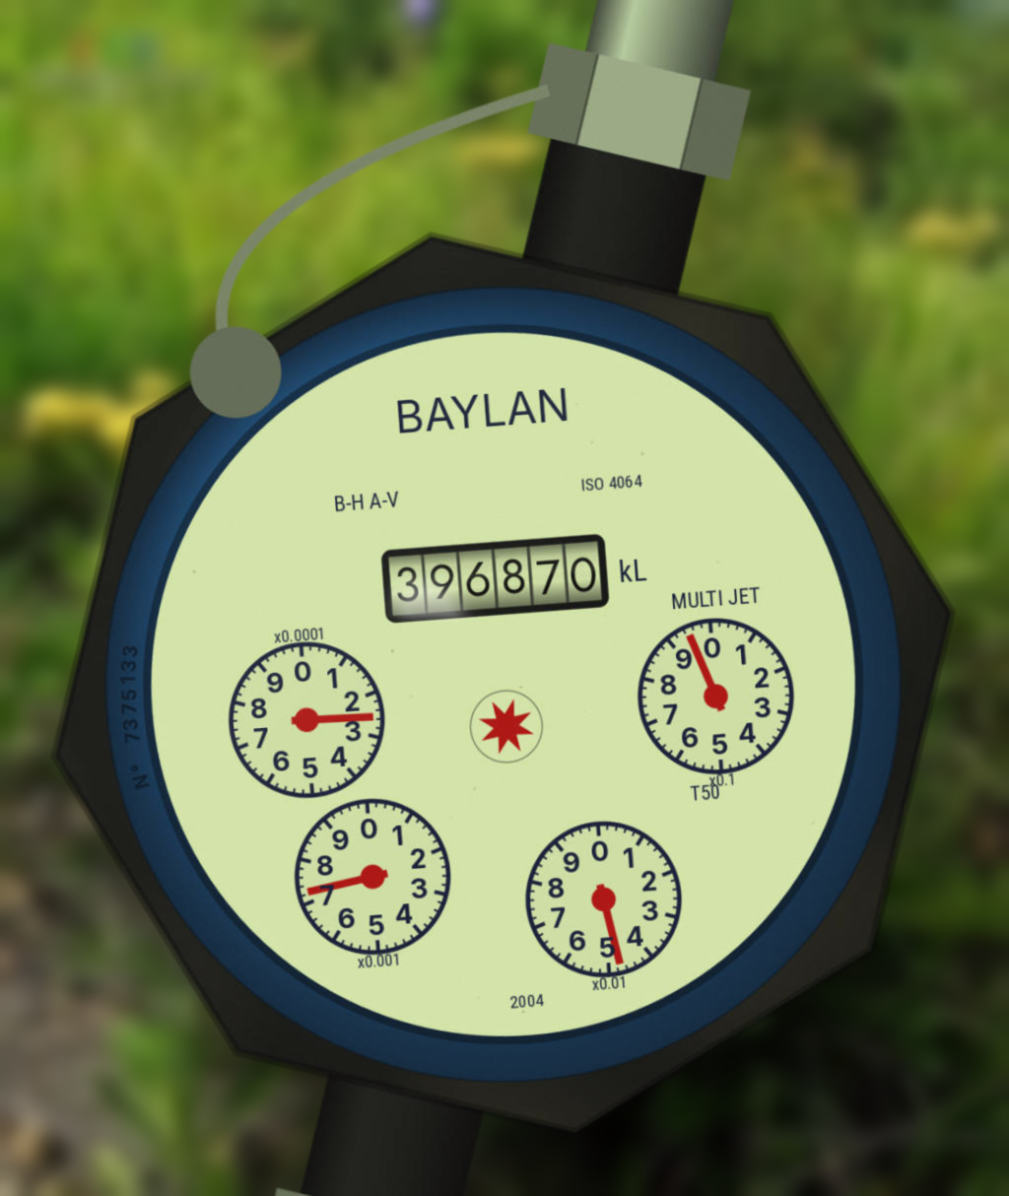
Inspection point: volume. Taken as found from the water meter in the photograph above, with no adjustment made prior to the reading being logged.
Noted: 396869.9472 kL
